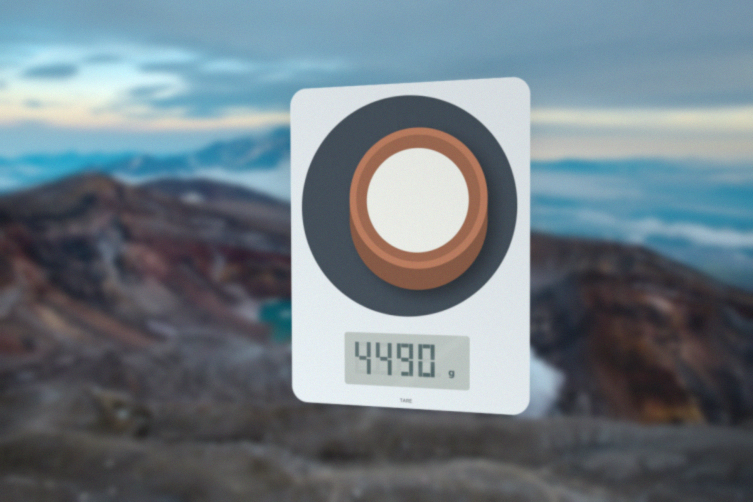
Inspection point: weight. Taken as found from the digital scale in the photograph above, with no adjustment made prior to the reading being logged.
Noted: 4490 g
